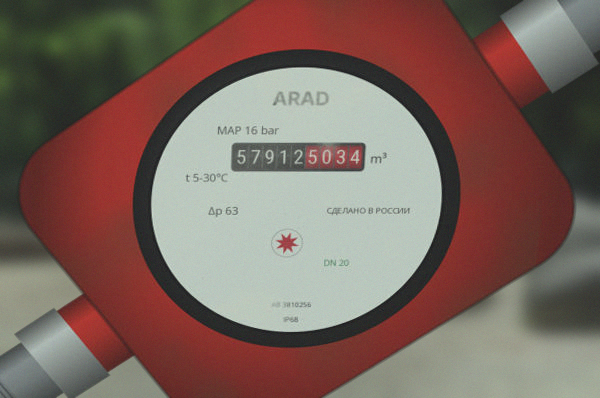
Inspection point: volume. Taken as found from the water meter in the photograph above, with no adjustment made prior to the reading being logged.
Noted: 57912.5034 m³
